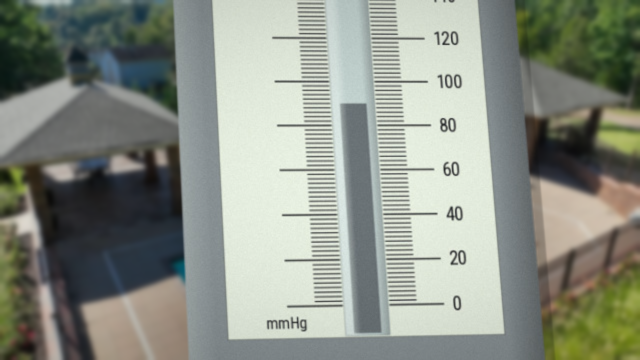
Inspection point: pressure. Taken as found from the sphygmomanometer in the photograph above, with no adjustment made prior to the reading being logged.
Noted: 90 mmHg
